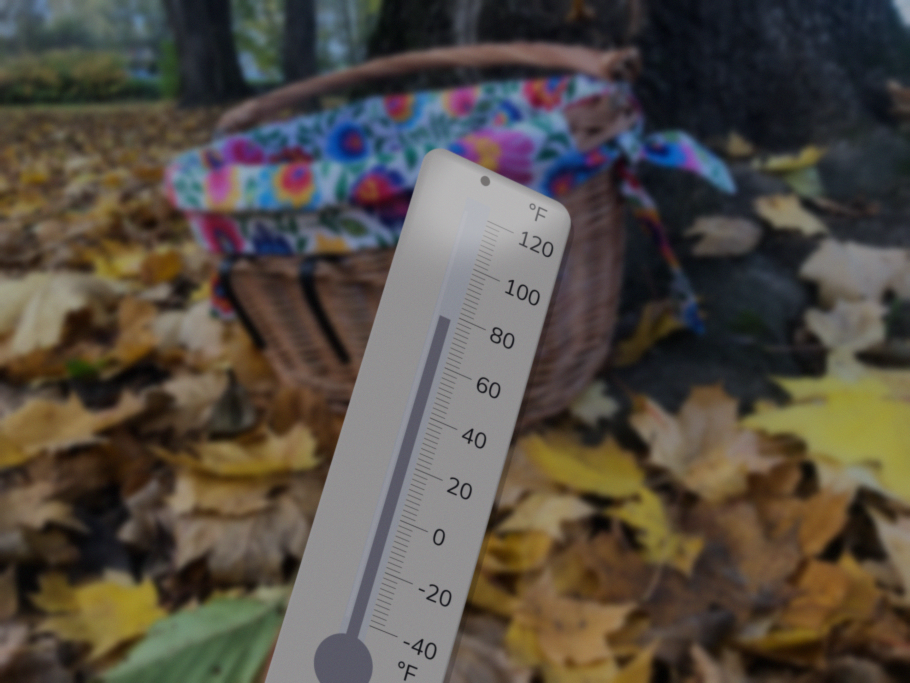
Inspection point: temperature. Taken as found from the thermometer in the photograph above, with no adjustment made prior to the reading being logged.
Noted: 78 °F
